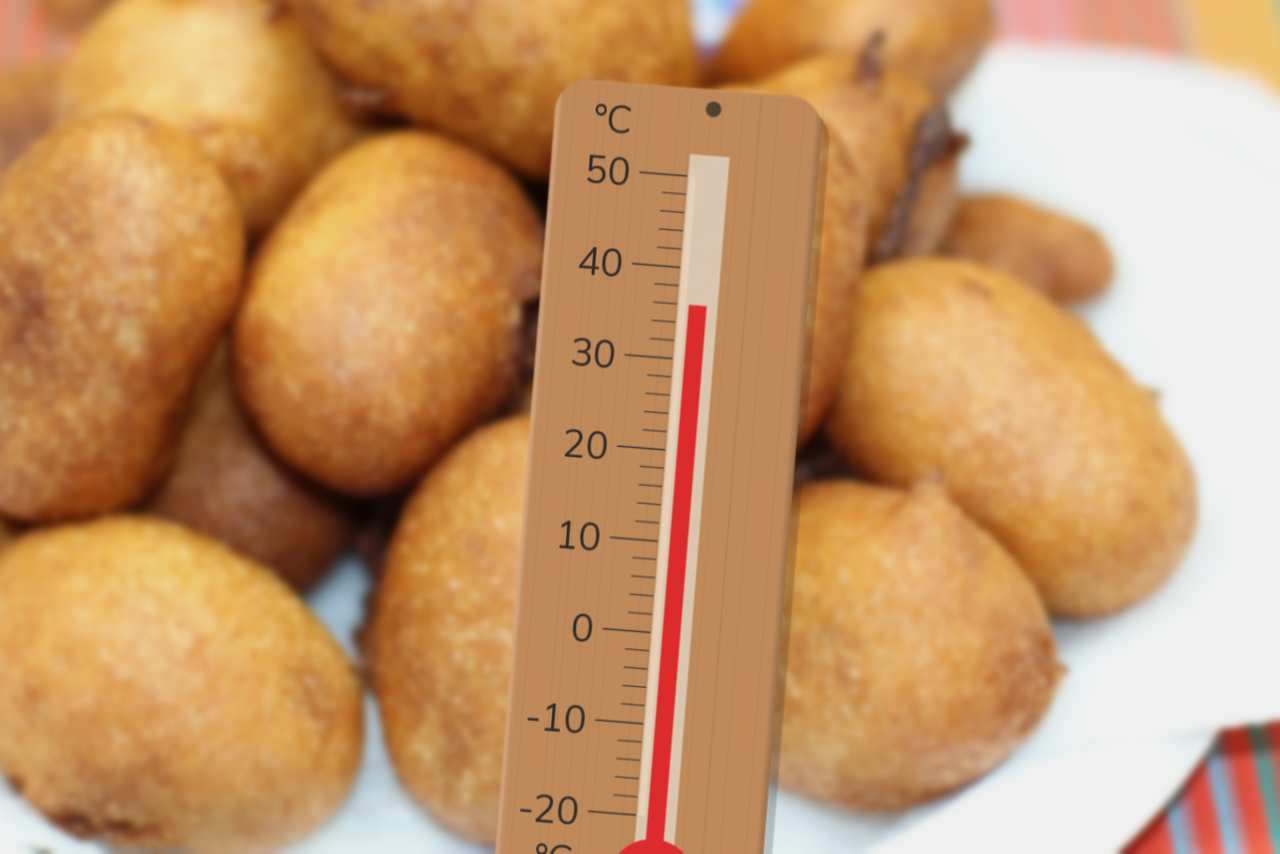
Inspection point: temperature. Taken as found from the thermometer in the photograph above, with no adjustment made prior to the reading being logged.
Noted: 36 °C
